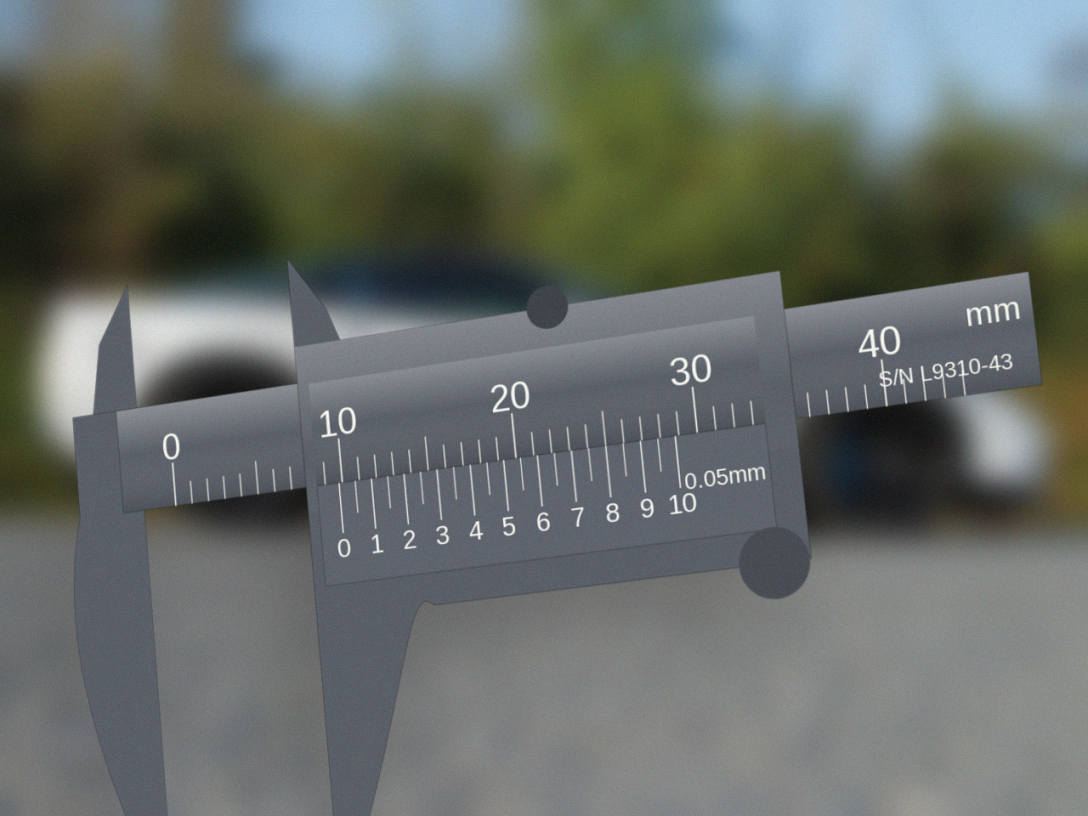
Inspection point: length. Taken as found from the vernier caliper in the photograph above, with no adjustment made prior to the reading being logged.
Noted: 9.8 mm
